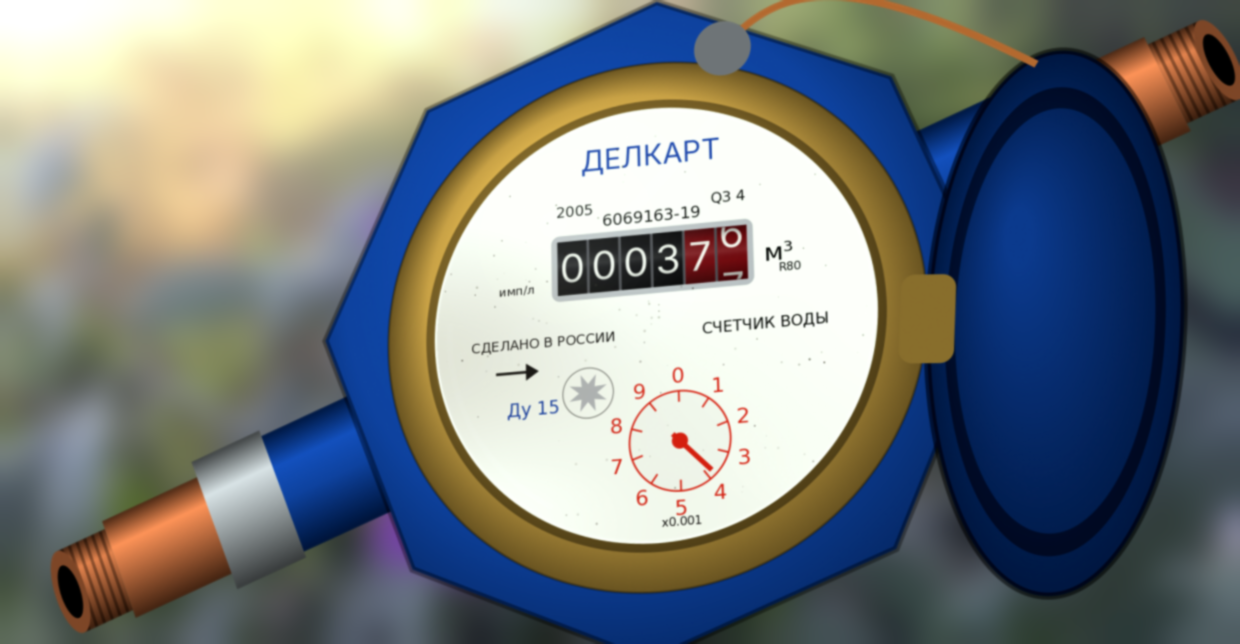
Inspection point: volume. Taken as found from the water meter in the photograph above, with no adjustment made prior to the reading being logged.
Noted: 3.763 m³
